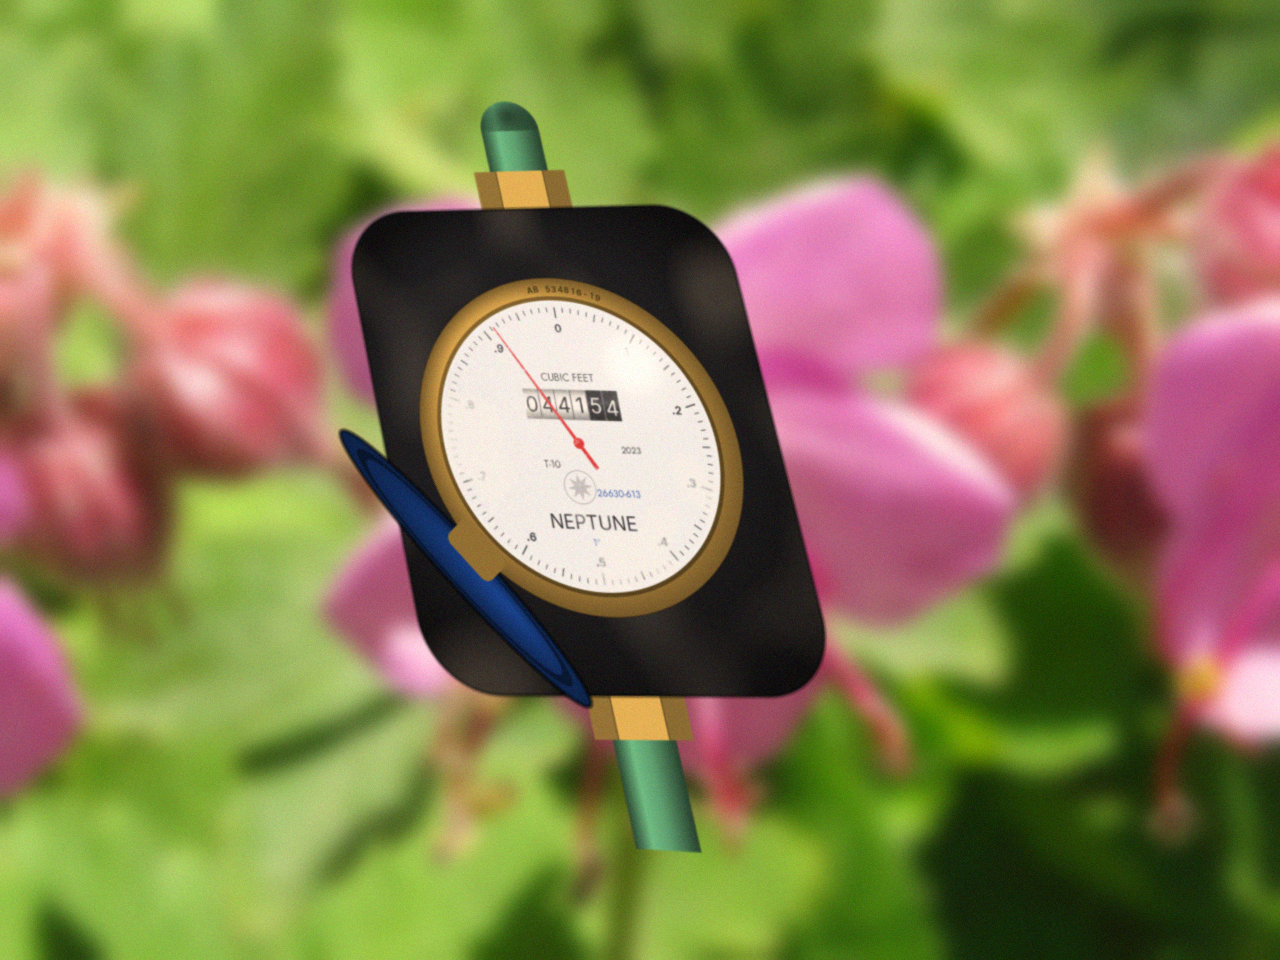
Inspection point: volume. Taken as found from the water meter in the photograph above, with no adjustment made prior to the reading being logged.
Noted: 44153.91 ft³
